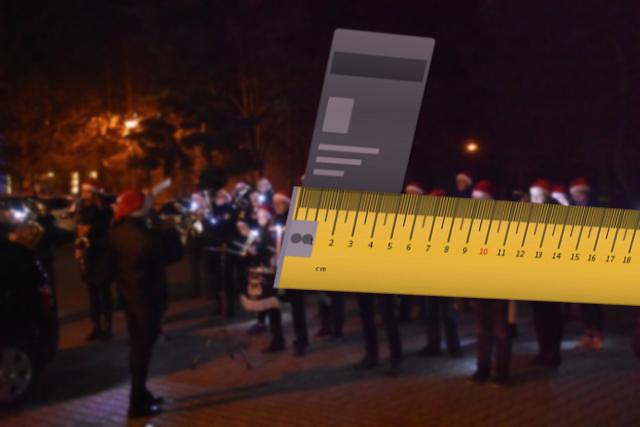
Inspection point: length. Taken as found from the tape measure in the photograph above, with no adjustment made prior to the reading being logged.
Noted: 5 cm
